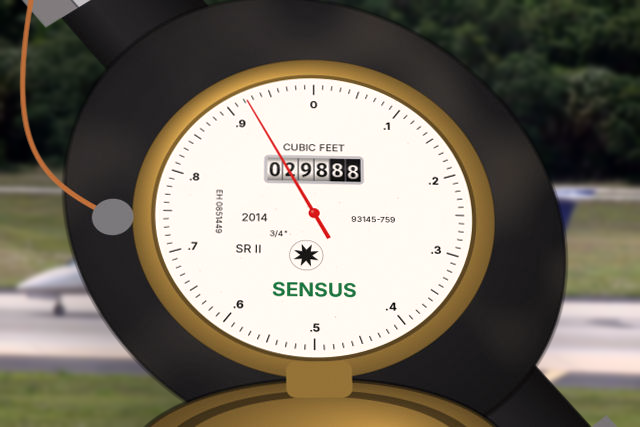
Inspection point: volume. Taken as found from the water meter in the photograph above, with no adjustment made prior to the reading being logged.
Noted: 29887.92 ft³
